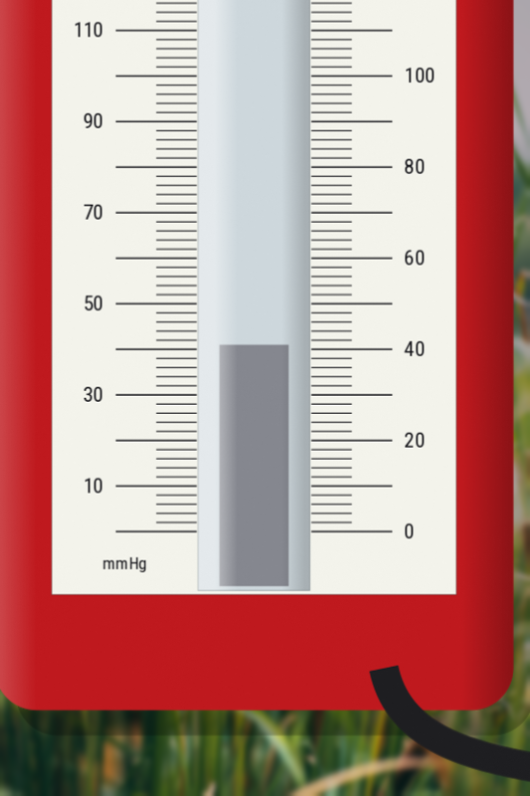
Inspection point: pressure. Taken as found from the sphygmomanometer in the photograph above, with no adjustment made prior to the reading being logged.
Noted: 41 mmHg
